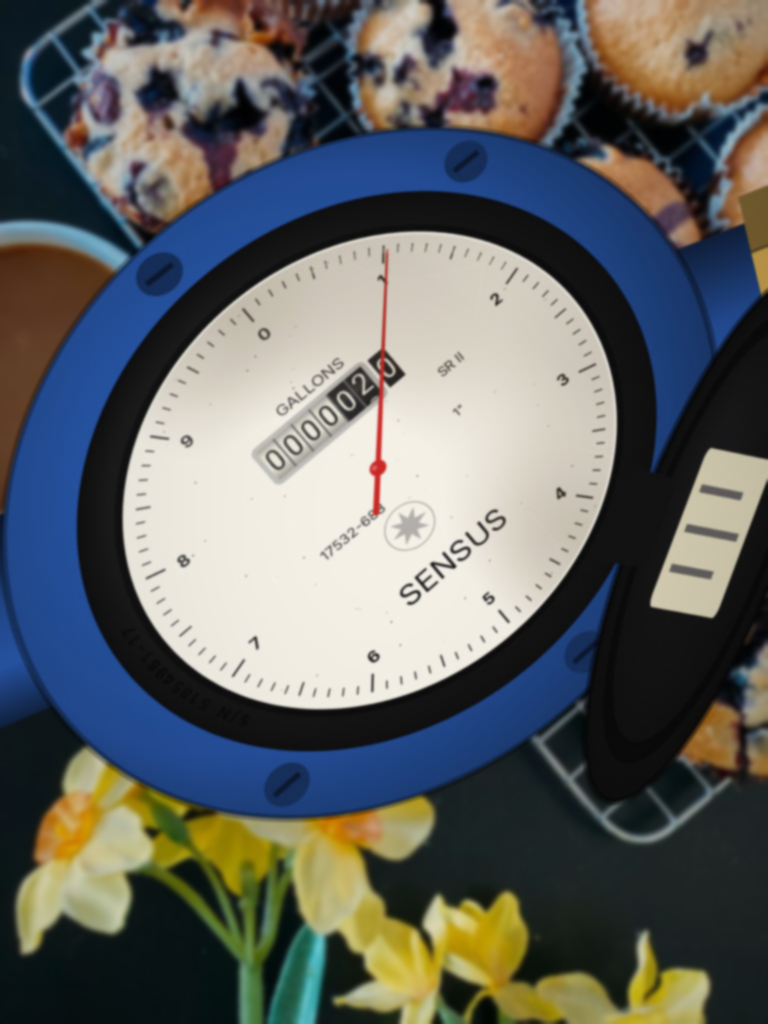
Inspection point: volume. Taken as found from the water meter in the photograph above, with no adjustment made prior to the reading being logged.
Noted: 21.0 gal
